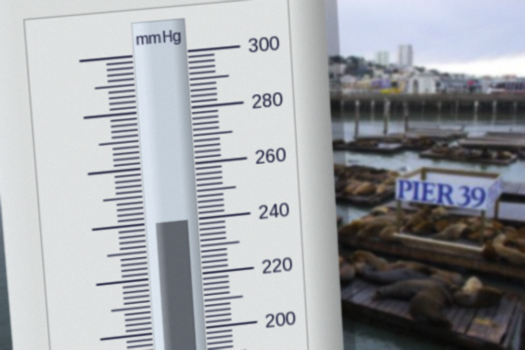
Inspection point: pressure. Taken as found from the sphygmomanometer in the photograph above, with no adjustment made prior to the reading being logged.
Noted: 240 mmHg
